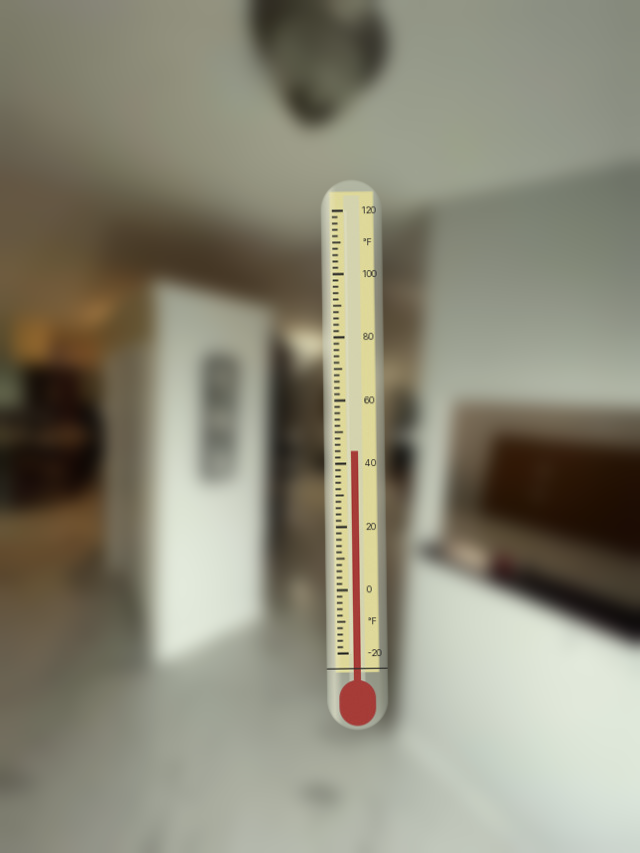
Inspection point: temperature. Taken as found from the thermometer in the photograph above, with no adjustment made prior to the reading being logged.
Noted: 44 °F
